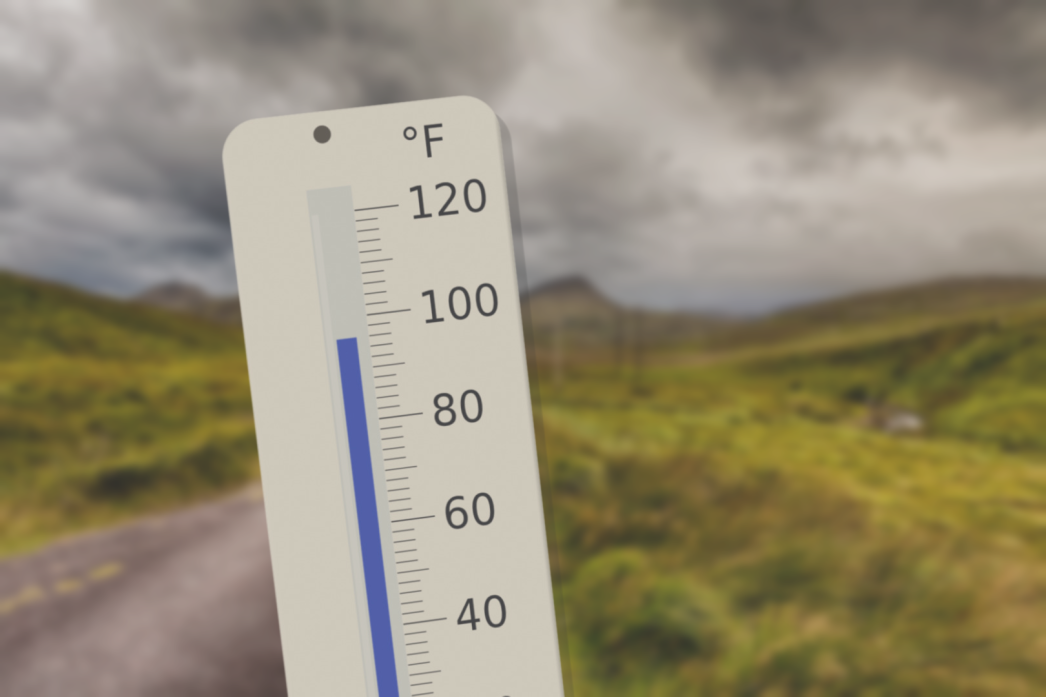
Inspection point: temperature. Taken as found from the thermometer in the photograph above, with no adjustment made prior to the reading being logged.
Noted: 96 °F
